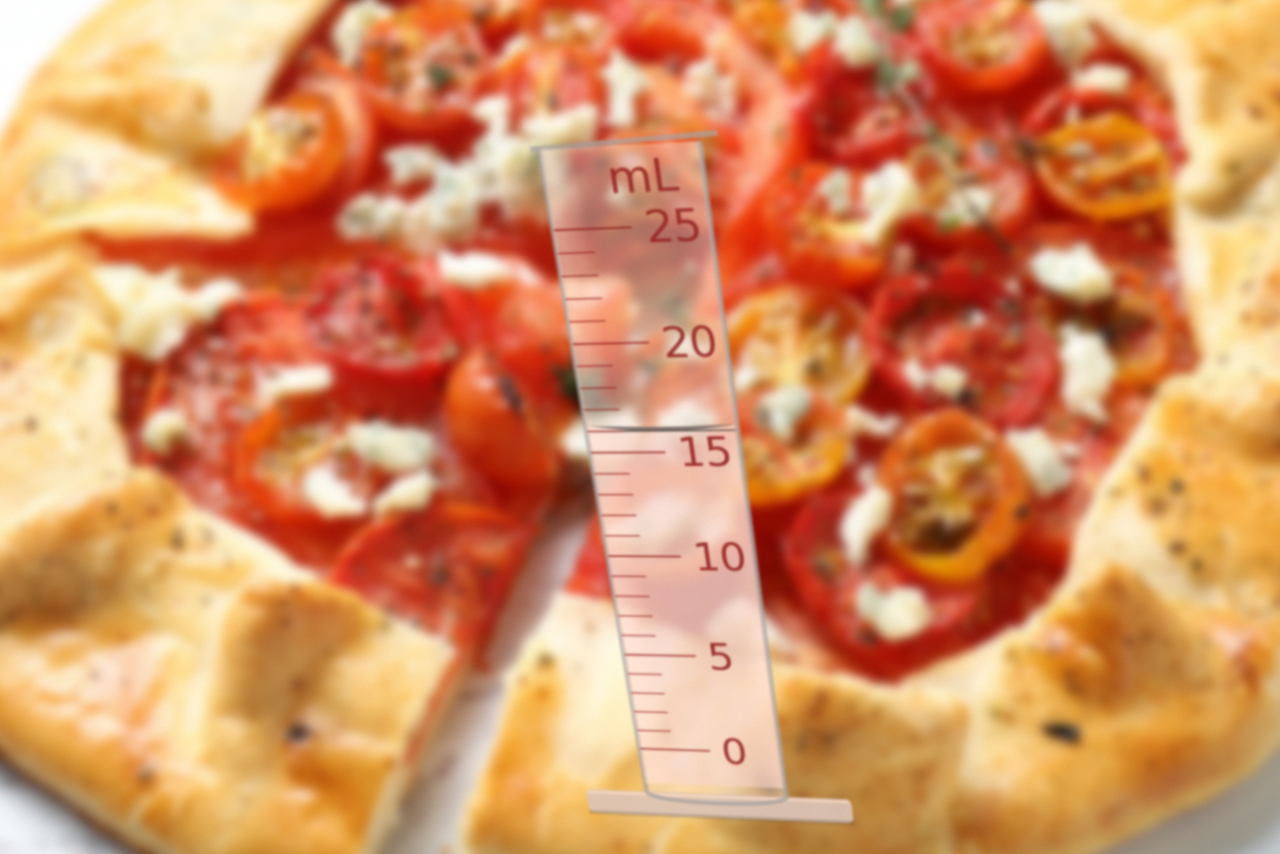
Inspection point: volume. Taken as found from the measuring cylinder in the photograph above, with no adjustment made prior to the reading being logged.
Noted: 16 mL
